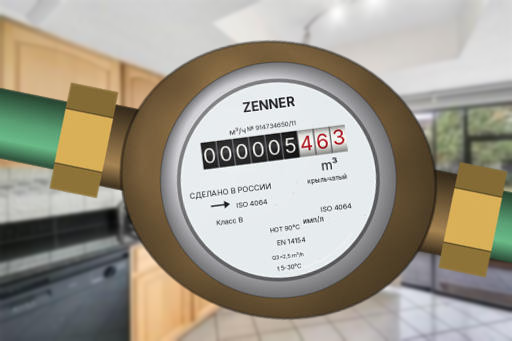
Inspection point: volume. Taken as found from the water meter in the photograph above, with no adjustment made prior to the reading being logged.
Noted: 5.463 m³
